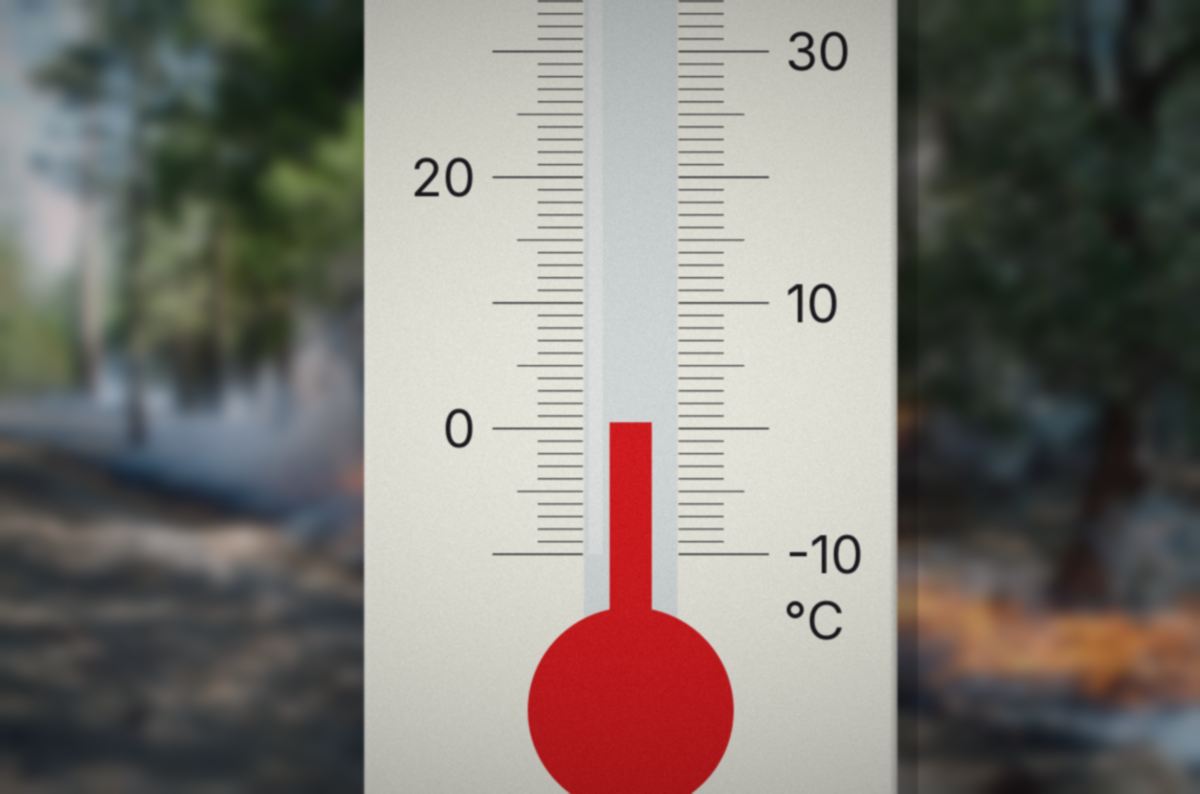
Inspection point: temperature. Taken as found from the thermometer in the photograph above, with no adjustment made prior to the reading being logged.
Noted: 0.5 °C
